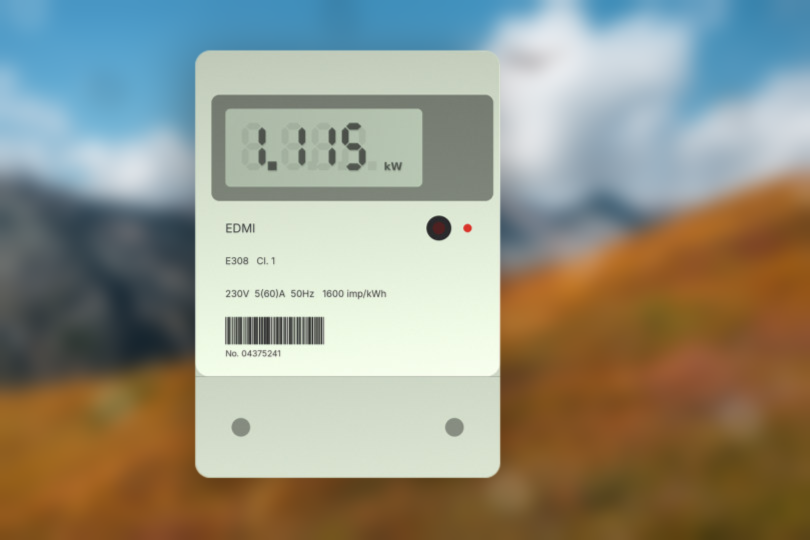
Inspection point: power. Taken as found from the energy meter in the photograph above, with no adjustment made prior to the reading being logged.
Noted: 1.115 kW
